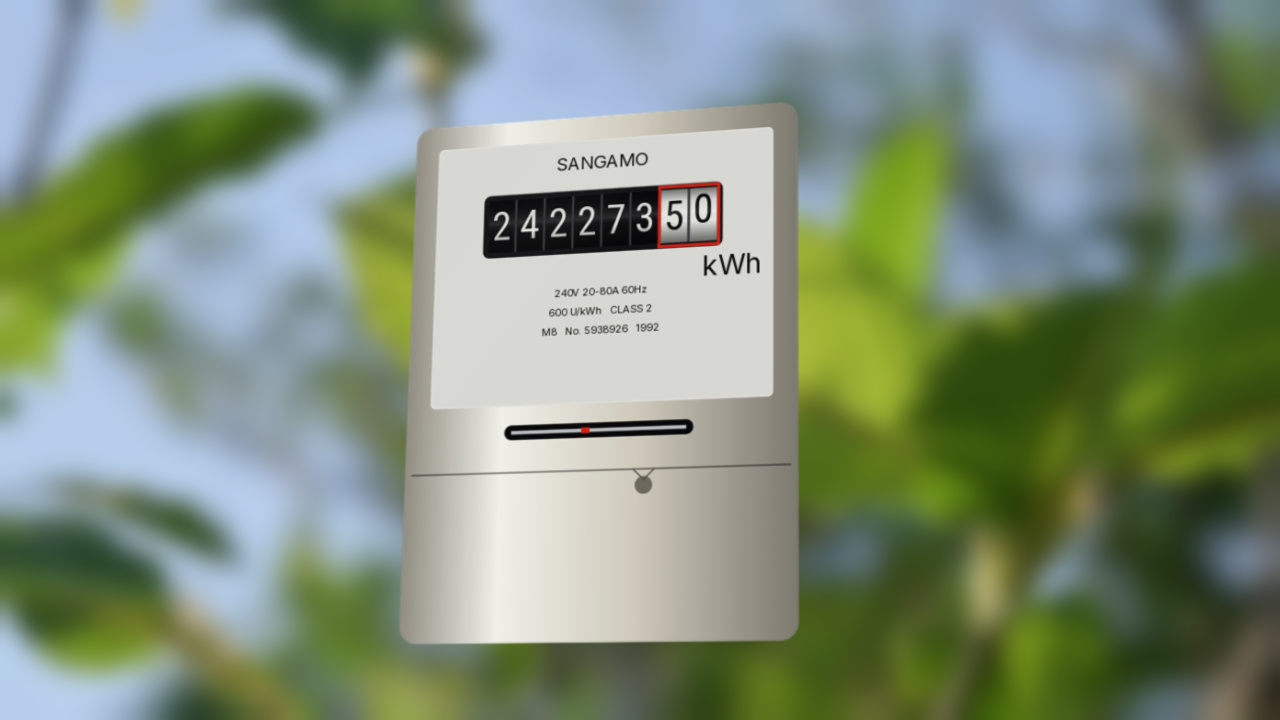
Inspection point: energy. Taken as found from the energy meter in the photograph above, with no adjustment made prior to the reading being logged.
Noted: 242273.50 kWh
